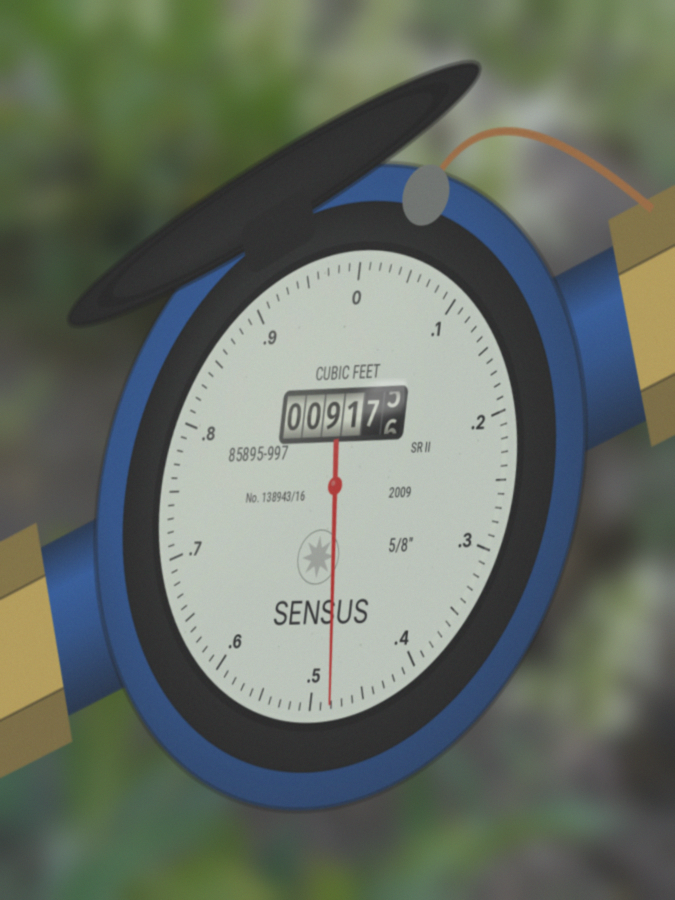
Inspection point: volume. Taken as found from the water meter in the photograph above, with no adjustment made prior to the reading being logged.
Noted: 9175.48 ft³
